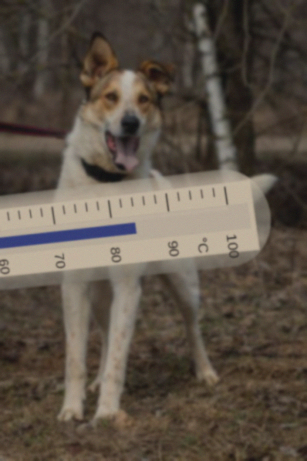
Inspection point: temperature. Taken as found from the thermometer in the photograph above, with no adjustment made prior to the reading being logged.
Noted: 84 °C
